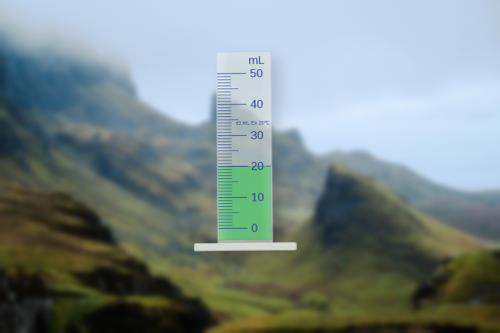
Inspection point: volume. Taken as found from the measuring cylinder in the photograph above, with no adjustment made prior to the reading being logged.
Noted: 20 mL
